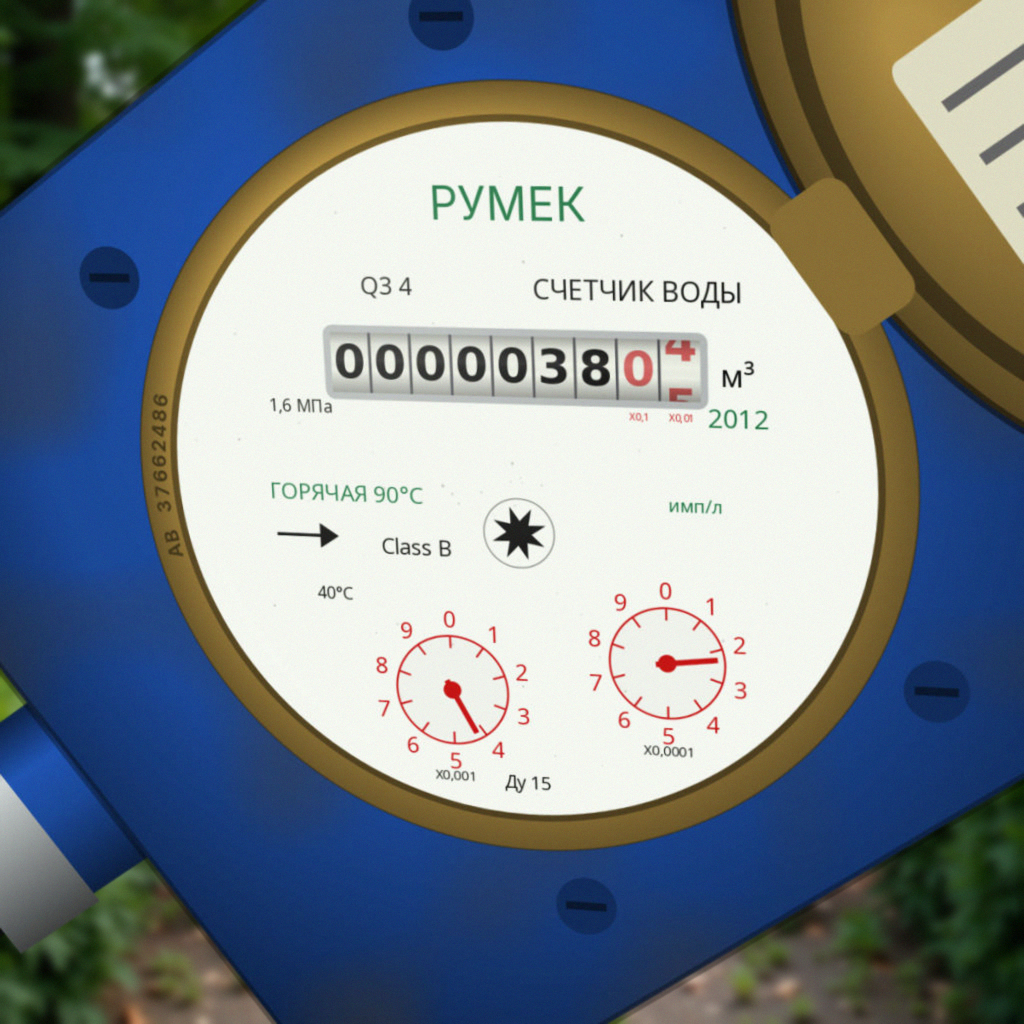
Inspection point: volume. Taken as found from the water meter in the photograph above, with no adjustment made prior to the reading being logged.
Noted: 38.0442 m³
